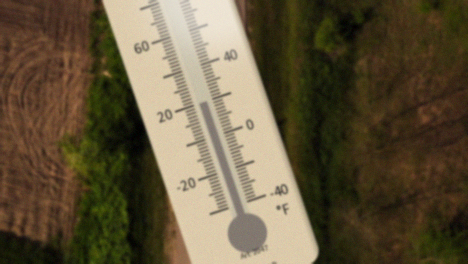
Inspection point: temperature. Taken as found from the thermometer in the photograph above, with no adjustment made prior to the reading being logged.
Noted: 20 °F
